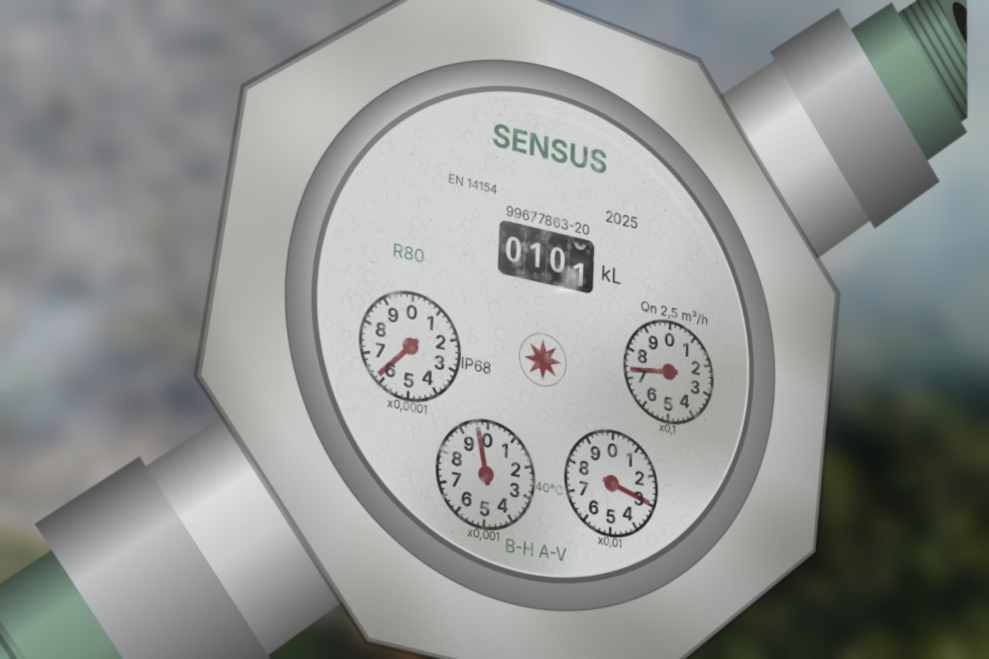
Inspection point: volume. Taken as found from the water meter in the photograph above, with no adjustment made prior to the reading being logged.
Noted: 100.7296 kL
